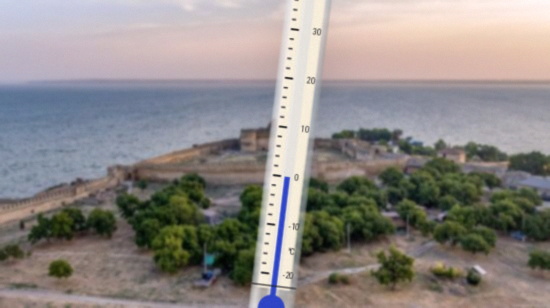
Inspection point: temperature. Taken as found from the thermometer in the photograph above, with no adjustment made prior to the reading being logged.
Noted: 0 °C
